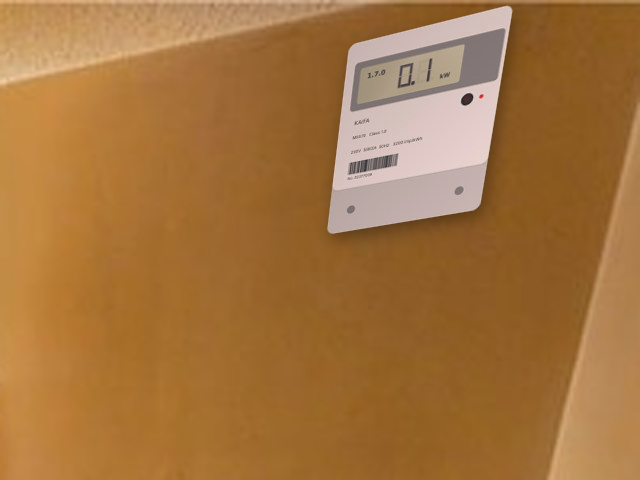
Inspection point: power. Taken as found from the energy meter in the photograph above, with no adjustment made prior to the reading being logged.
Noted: 0.1 kW
